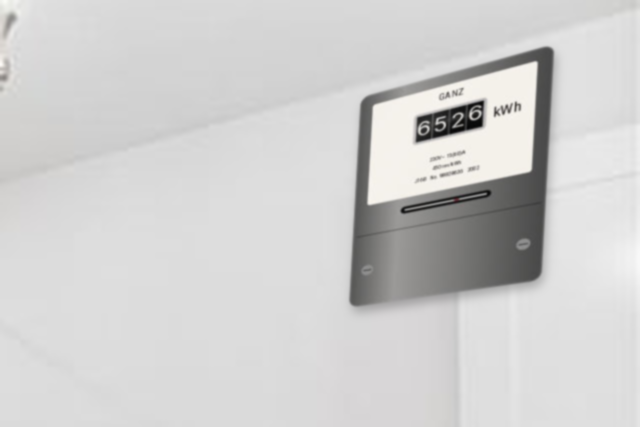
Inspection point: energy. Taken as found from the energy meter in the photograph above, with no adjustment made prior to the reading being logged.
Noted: 6526 kWh
